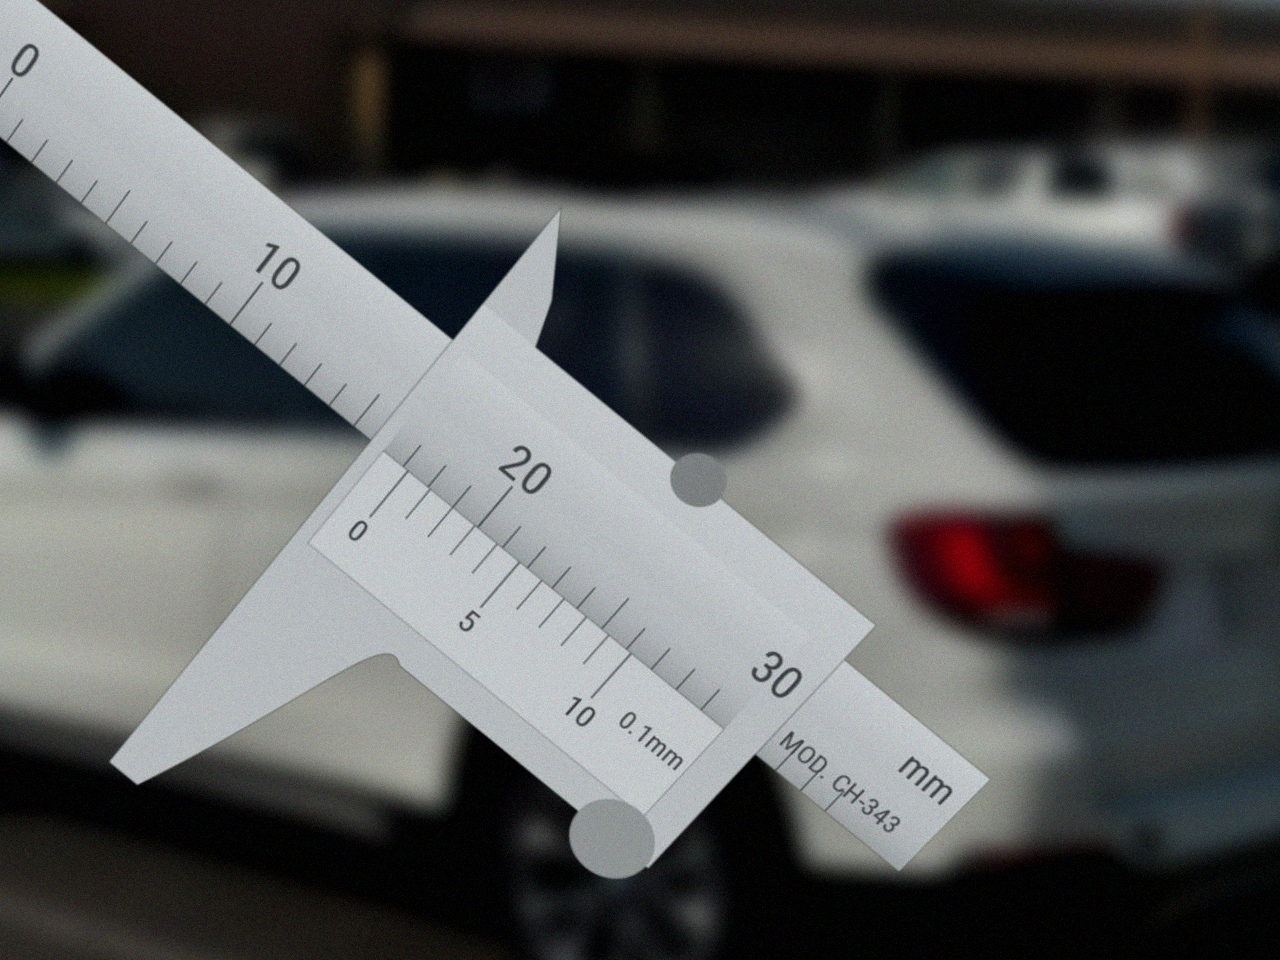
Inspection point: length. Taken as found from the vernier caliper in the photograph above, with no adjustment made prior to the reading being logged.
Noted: 17.2 mm
